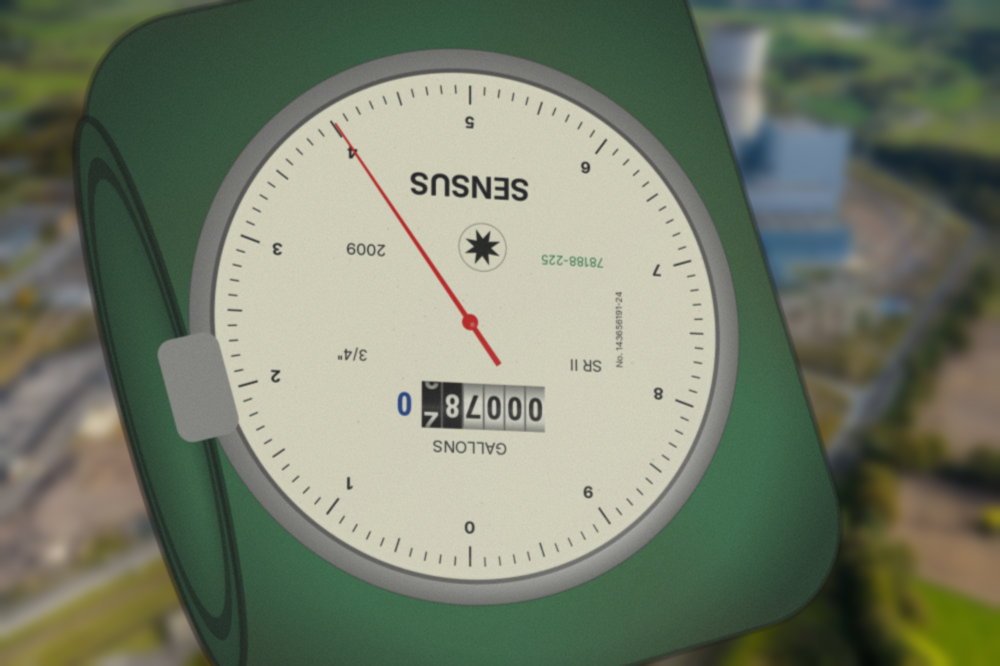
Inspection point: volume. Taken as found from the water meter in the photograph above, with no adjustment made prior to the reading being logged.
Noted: 7824.0 gal
